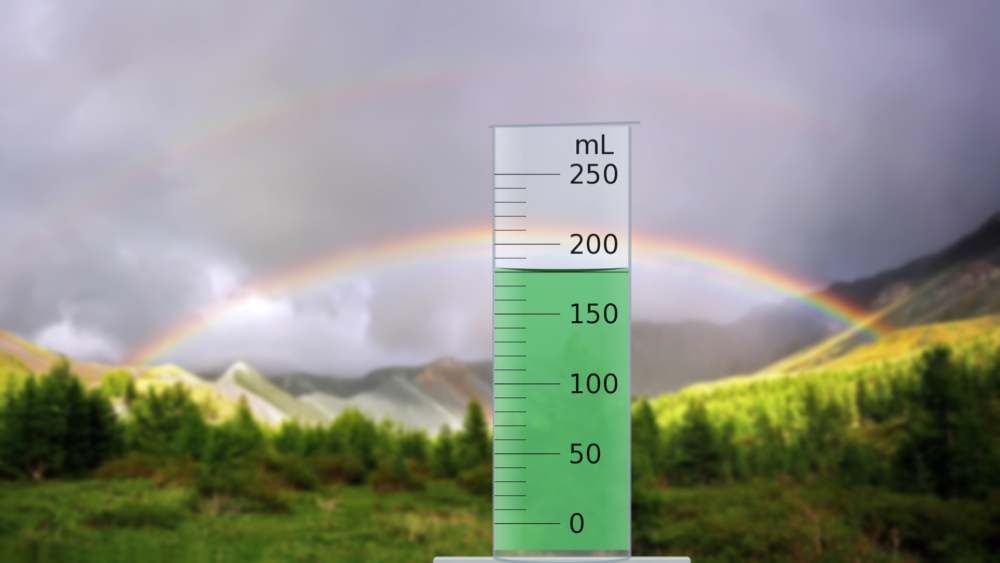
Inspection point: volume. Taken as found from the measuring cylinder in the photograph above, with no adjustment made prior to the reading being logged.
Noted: 180 mL
